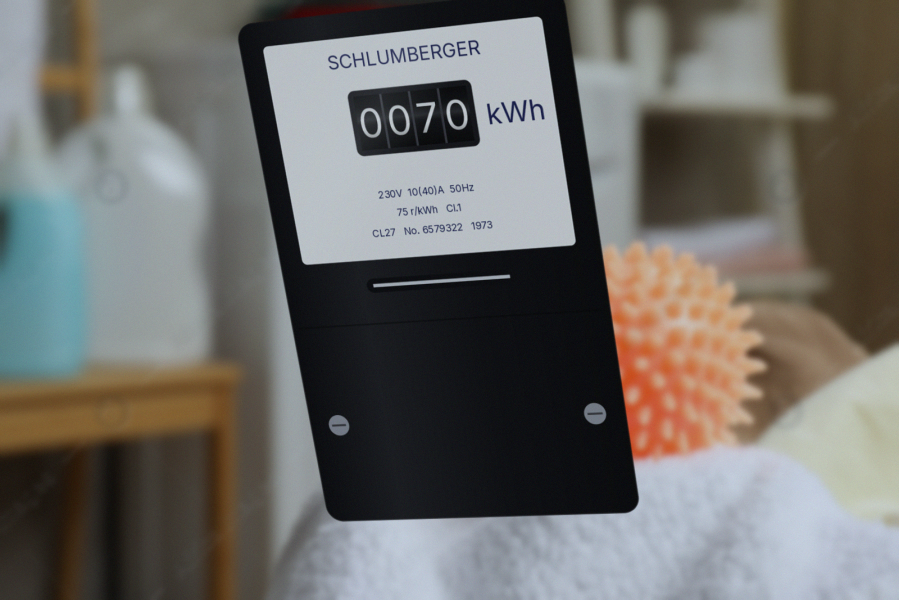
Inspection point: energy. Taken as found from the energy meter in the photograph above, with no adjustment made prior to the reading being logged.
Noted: 70 kWh
